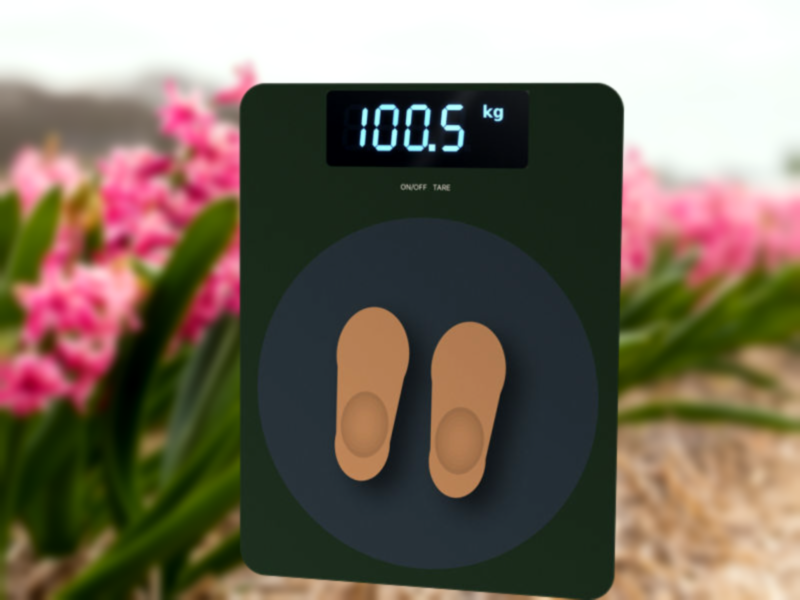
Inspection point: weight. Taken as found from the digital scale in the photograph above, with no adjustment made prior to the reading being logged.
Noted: 100.5 kg
